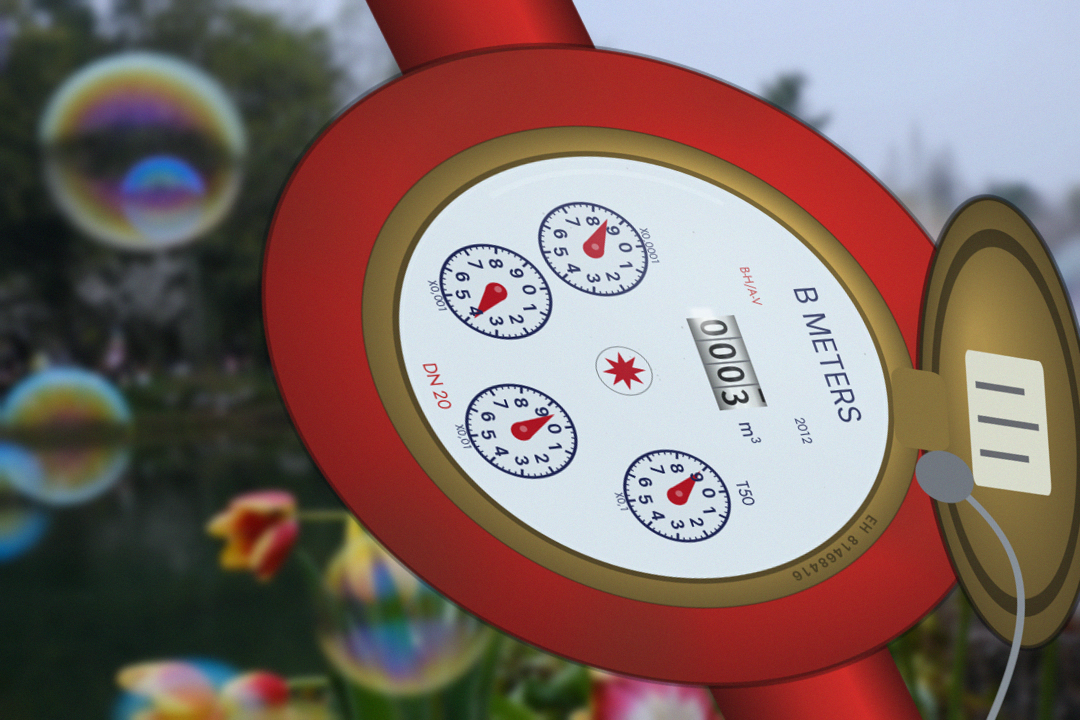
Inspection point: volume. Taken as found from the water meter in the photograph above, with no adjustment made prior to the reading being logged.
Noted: 2.8938 m³
